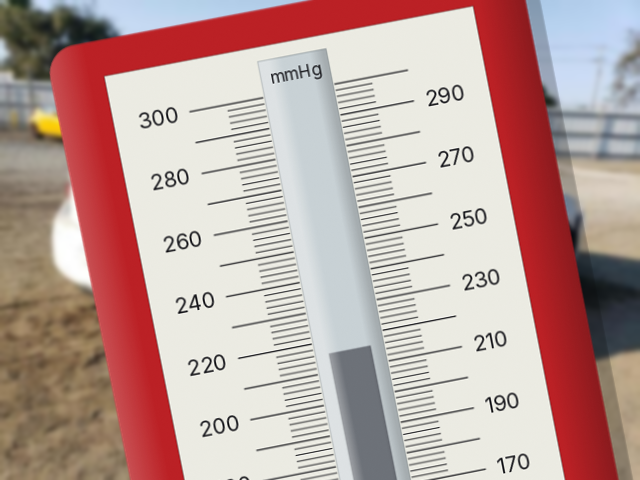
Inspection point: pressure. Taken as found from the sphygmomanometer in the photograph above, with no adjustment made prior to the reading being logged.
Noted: 216 mmHg
